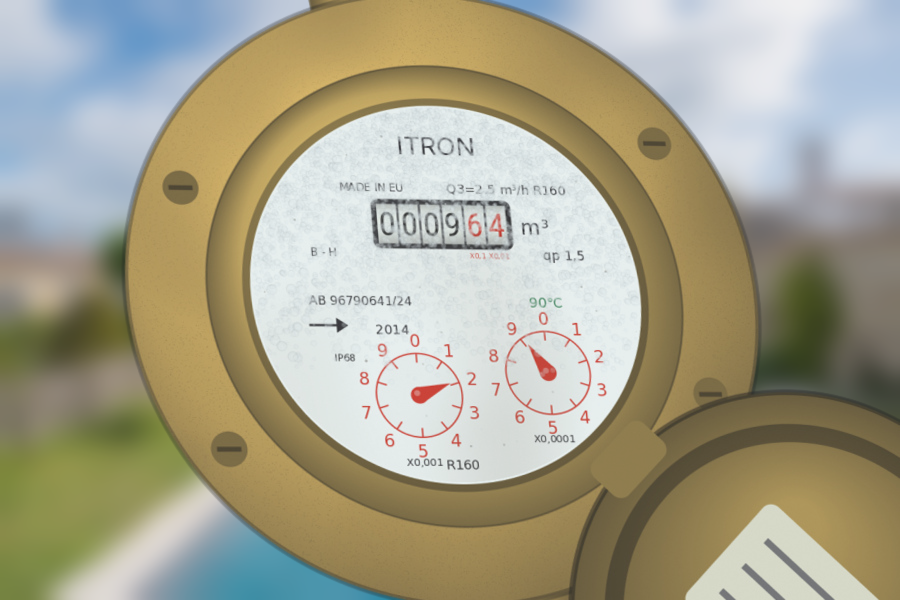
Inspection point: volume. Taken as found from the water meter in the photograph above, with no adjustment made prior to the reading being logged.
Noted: 9.6419 m³
